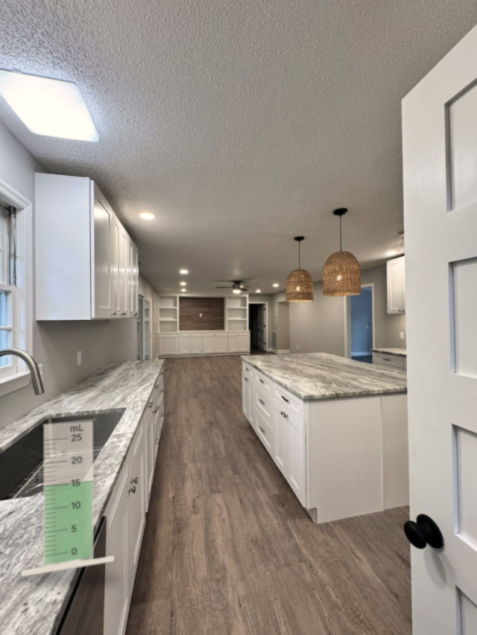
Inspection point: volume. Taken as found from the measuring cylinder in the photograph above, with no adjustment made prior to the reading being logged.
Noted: 15 mL
